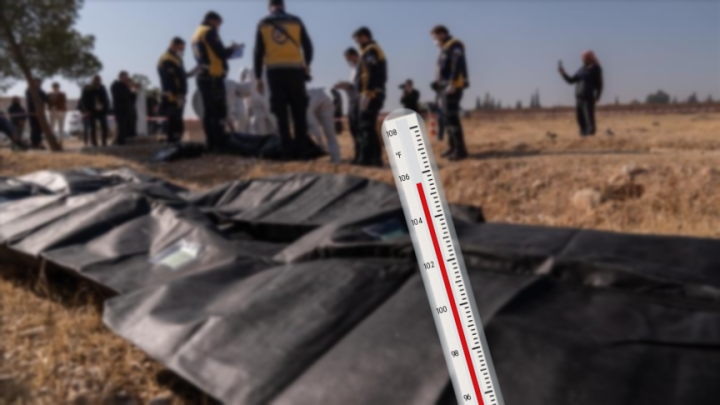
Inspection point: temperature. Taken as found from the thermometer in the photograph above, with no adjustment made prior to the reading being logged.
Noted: 105.6 °F
